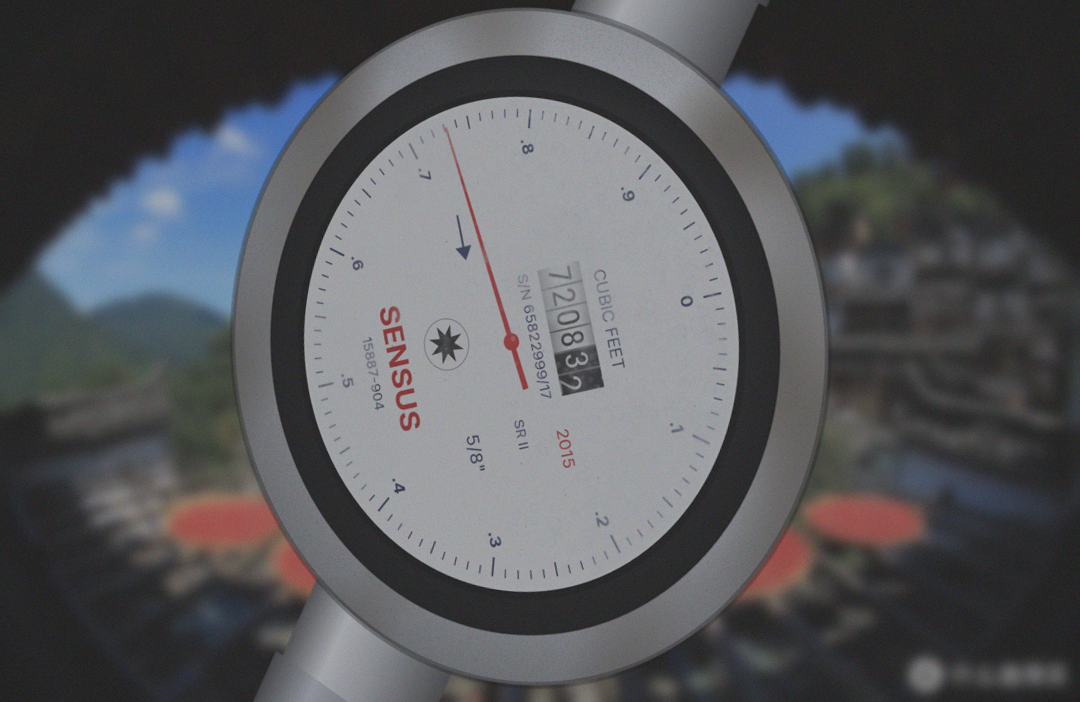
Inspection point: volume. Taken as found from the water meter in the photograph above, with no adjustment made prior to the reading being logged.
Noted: 720831.73 ft³
